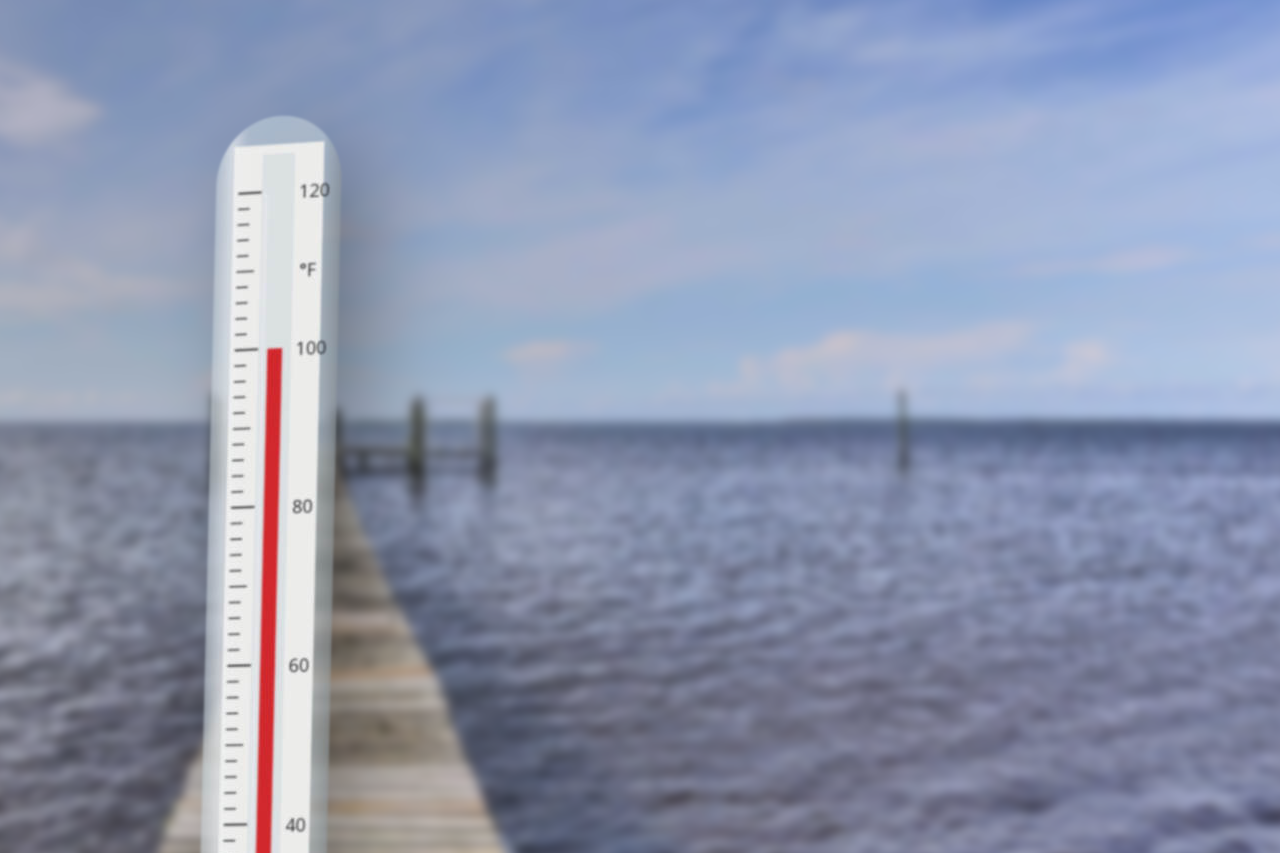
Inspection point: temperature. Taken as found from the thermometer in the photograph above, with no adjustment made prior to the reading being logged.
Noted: 100 °F
